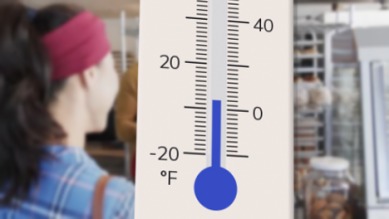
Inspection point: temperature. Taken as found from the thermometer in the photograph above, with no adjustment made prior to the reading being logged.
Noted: 4 °F
